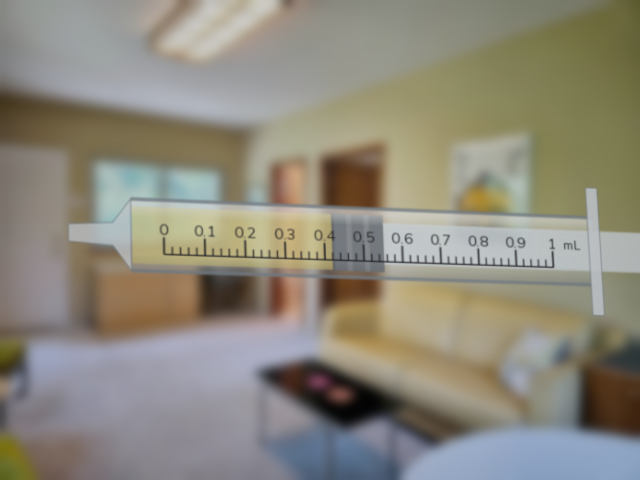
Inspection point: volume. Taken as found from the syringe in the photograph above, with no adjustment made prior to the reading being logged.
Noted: 0.42 mL
